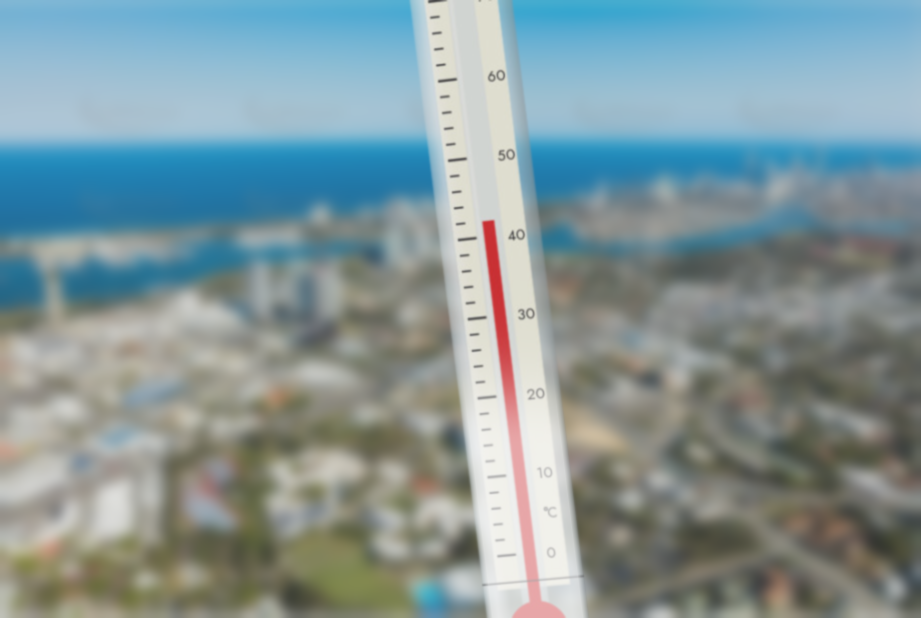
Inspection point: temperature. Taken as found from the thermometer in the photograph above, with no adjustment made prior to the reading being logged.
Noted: 42 °C
